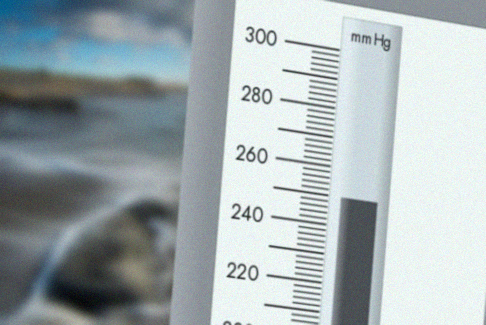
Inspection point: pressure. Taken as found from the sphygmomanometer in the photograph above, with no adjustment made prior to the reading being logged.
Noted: 250 mmHg
